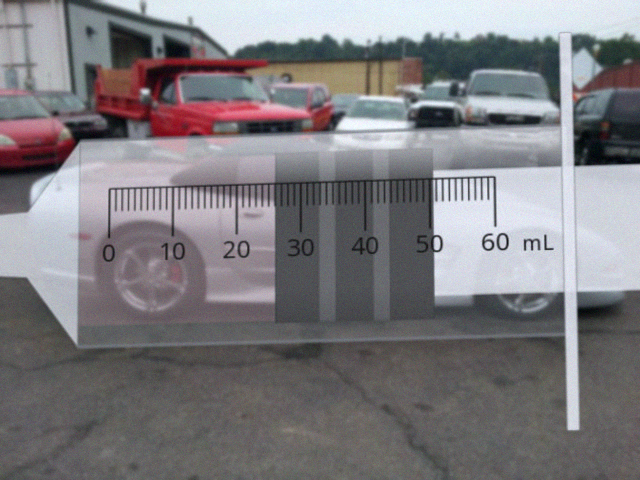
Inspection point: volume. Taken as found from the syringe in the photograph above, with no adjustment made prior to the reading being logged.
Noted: 26 mL
